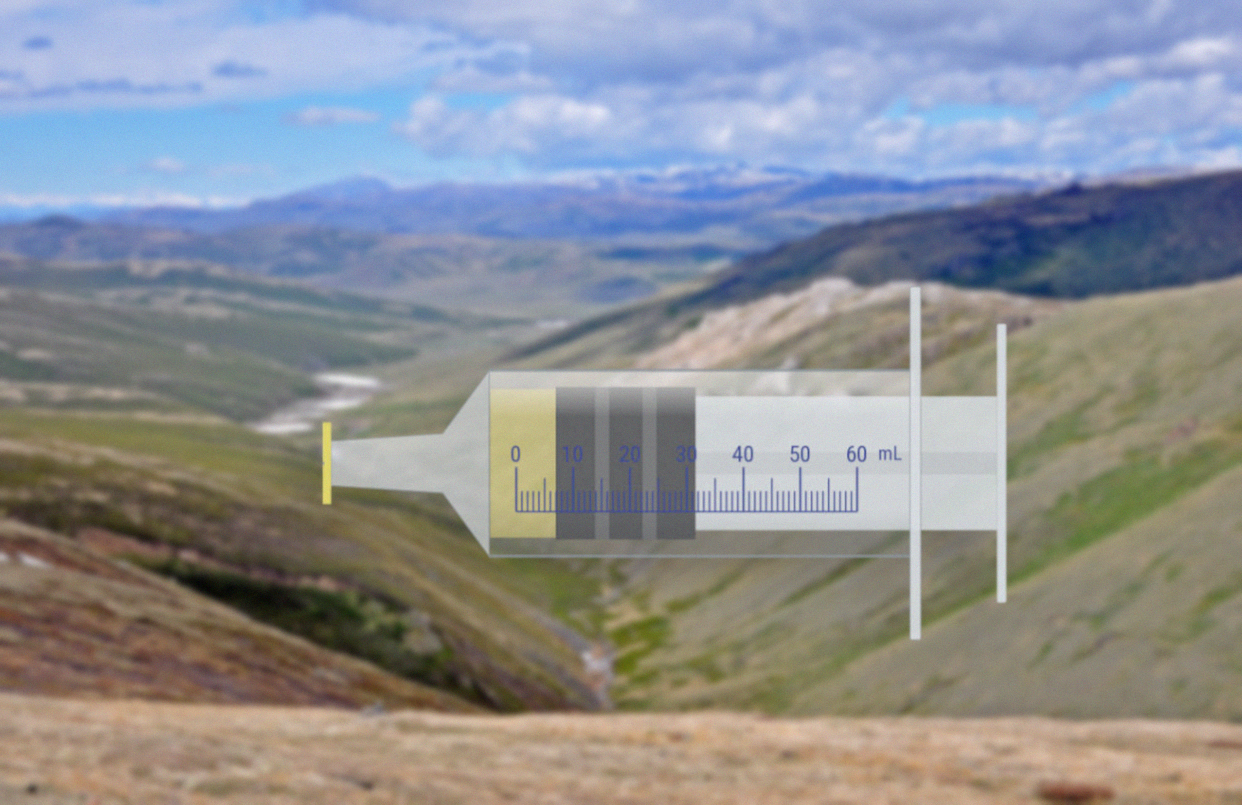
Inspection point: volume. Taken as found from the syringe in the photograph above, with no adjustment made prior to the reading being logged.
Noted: 7 mL
